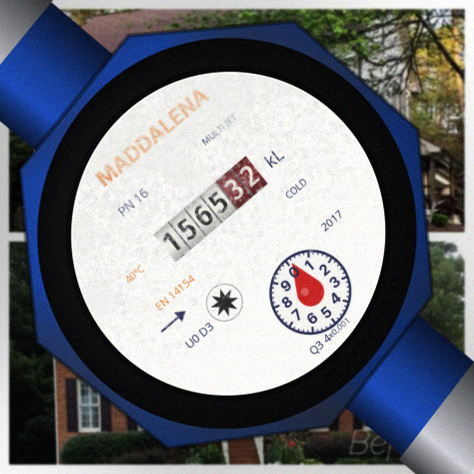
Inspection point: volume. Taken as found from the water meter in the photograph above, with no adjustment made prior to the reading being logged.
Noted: 1565.320 kL
